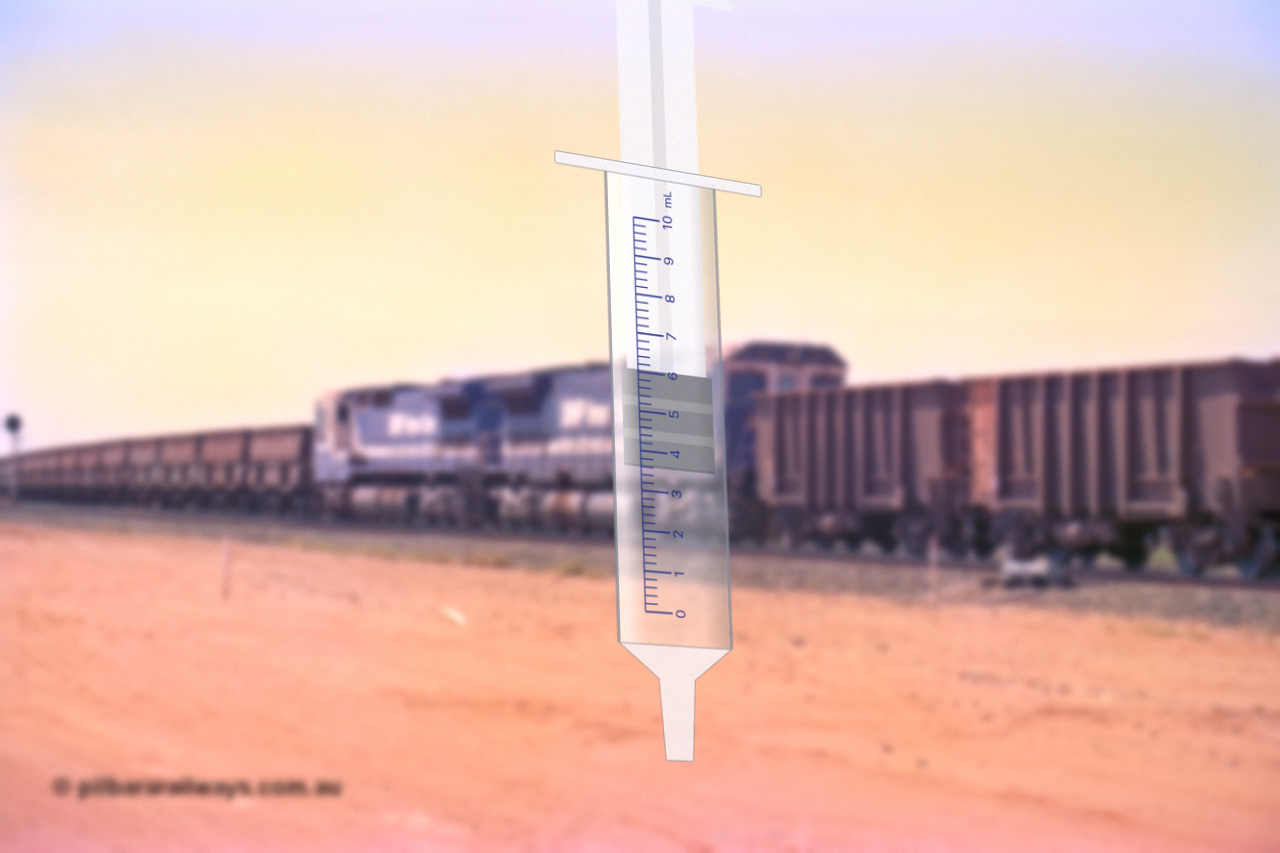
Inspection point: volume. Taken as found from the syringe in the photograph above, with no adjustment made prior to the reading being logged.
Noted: 3.6 mL
